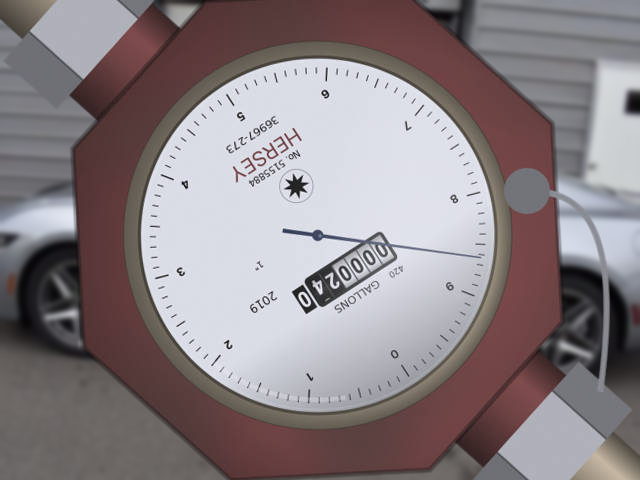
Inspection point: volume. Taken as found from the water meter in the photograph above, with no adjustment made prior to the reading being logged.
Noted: 238.6 gal
